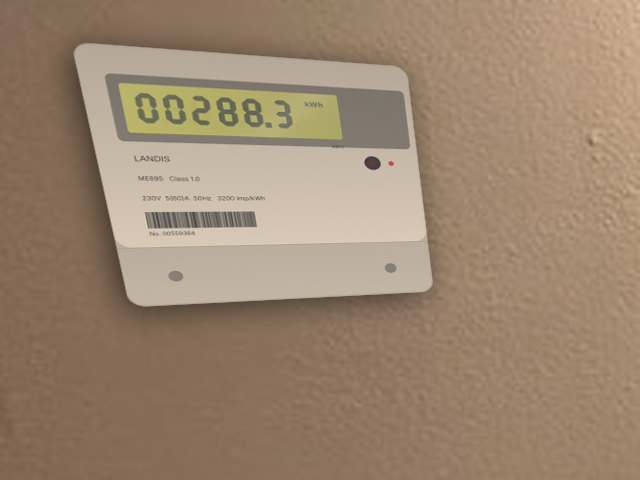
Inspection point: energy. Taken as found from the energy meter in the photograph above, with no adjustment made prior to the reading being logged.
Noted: 288.3 kWh
